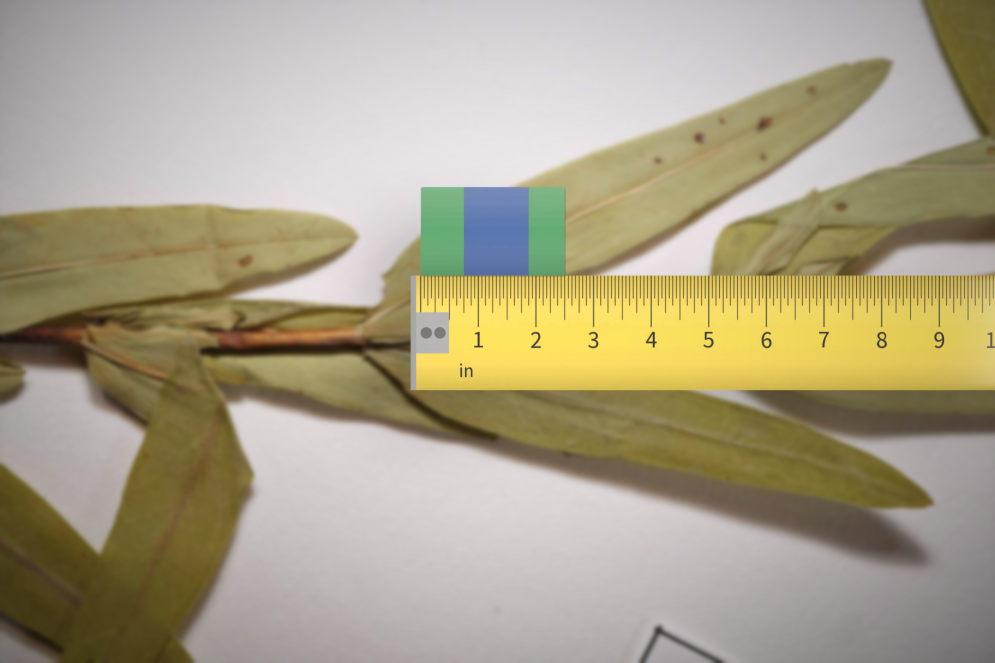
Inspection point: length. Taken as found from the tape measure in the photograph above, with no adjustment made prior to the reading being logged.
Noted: 2.5 in
